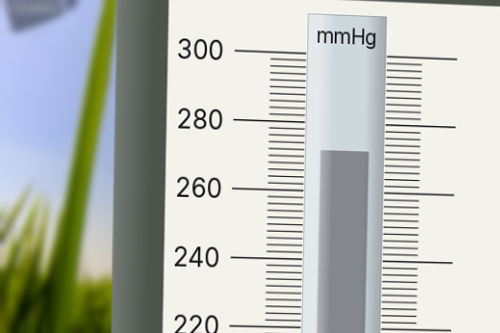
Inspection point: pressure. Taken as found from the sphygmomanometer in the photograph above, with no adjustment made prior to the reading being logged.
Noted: 272 mmHg
